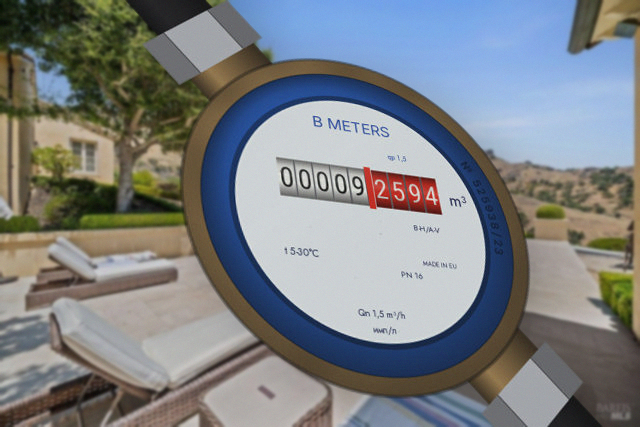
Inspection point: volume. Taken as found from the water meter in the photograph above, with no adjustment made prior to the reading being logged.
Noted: 9.2594 m³
